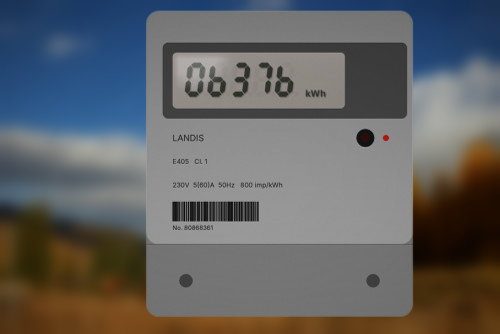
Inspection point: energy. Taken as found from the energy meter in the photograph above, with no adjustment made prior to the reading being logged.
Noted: 6376 kWh
